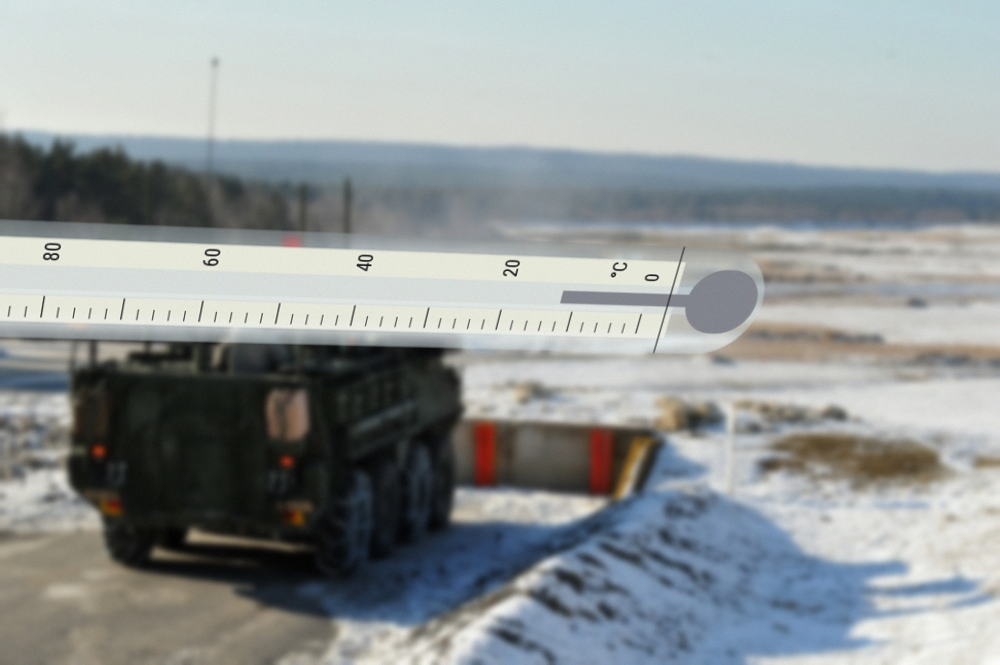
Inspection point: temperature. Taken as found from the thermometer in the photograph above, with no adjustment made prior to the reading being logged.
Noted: 12 °C
